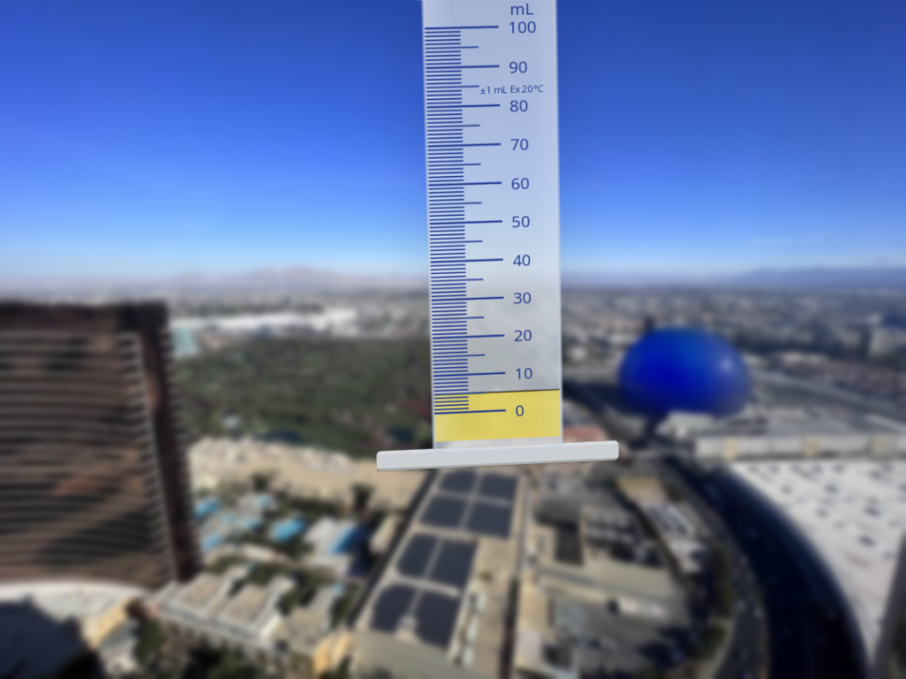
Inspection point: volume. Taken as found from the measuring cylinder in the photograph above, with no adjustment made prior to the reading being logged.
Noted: 5 mL
